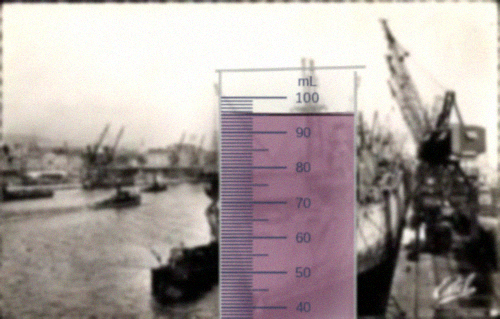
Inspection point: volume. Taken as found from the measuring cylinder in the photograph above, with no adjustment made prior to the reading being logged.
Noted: 95 mL
